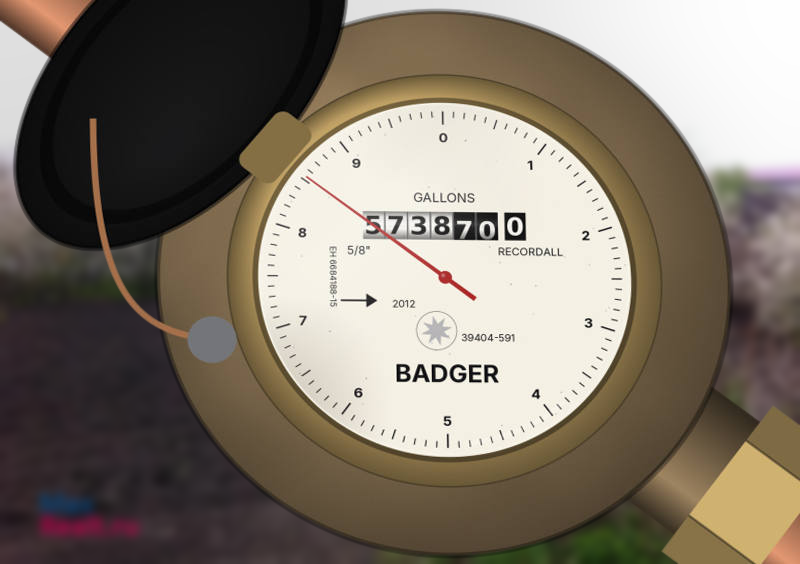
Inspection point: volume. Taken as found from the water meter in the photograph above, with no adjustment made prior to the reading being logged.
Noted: 5738698.5 gal
